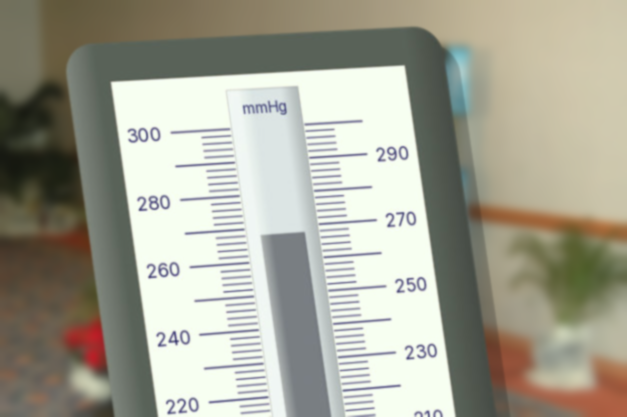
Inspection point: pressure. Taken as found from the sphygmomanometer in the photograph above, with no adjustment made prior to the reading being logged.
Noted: 268 mmHg
